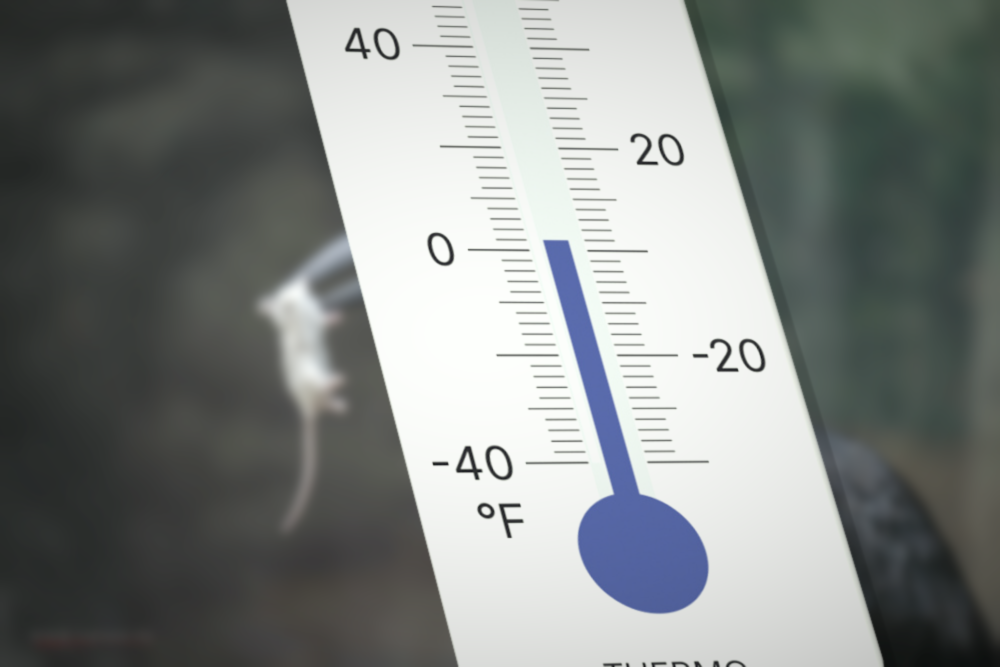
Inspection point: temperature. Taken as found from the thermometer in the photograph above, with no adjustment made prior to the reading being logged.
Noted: 2 °F
